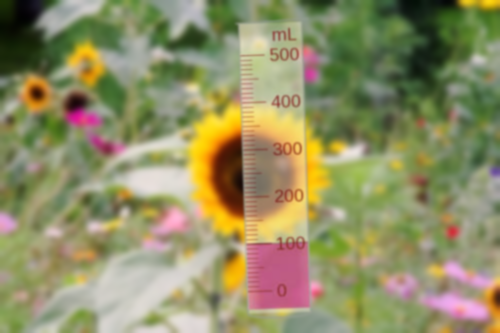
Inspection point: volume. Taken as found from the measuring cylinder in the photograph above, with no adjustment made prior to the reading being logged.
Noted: 100 mL
